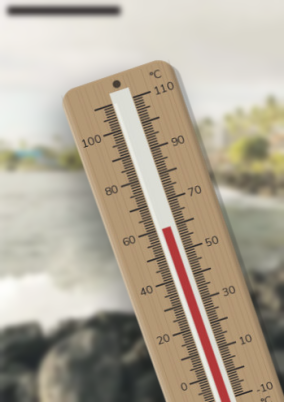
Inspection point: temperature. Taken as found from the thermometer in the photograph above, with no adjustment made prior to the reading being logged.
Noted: 60 °C
